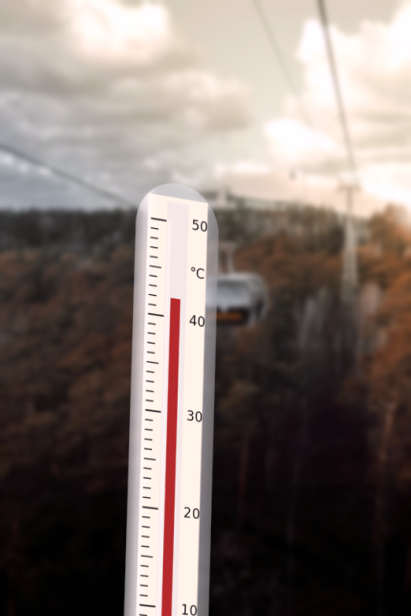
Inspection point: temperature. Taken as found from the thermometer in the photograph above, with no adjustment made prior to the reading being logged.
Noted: 42 °C
